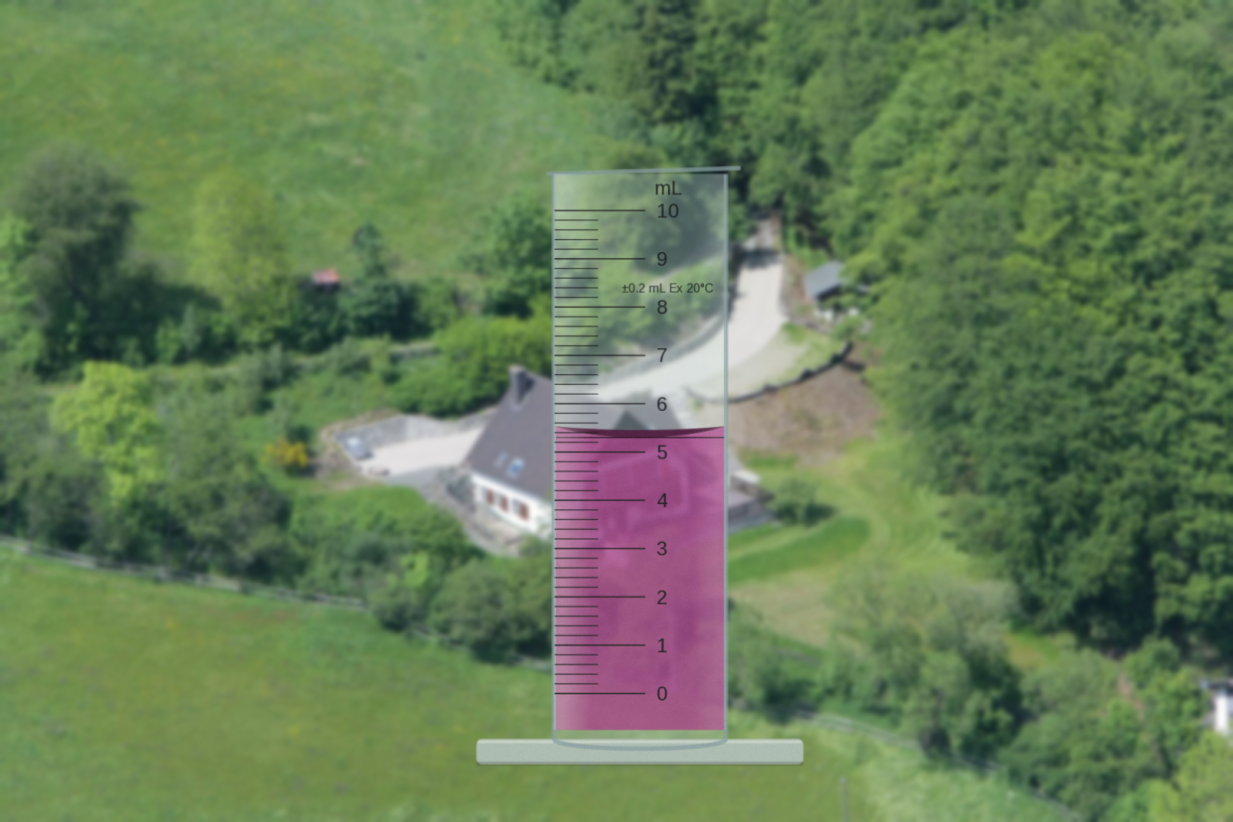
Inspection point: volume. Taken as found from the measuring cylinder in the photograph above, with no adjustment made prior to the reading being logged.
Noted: 5.3 mL
